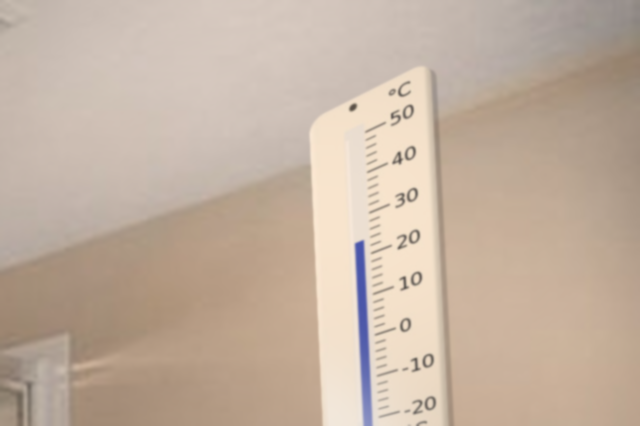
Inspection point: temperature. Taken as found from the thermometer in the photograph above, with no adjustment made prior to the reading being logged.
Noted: 24 °C
